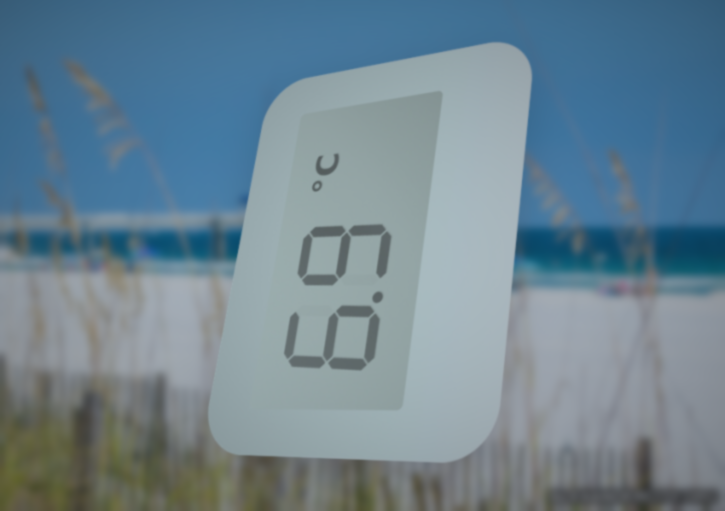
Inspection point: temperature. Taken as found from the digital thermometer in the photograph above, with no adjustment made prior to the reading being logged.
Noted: 6.9 °C
